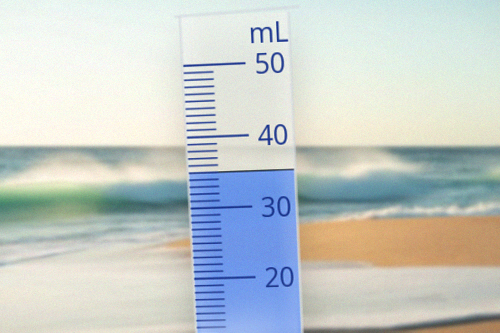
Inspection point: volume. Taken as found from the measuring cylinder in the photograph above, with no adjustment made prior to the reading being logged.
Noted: 35 mL
